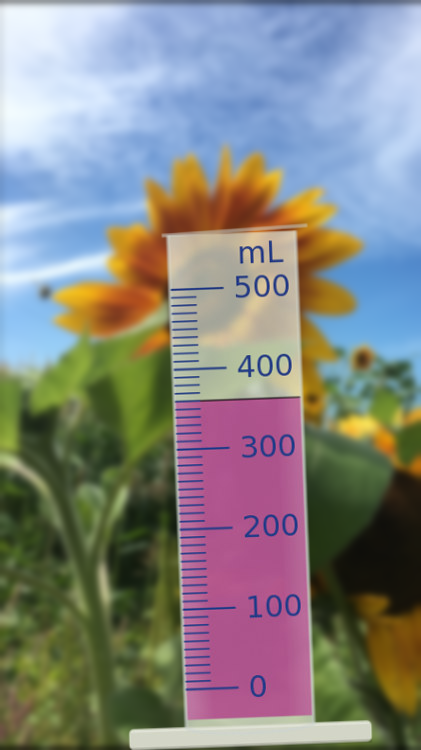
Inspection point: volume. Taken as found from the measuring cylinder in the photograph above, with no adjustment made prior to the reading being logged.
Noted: 360 mL
